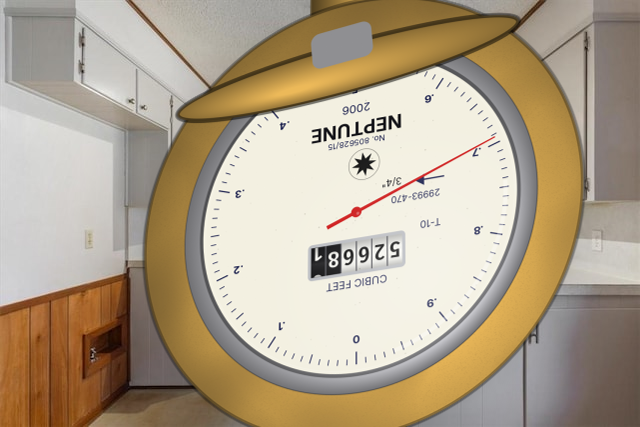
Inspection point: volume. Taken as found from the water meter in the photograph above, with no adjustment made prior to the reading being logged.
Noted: 526680.69 ft³
